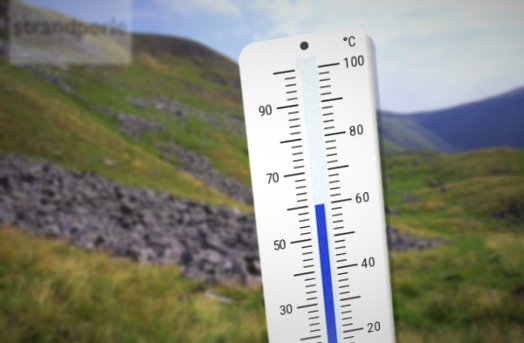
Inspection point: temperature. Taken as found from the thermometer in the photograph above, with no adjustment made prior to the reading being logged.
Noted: 60 °C
